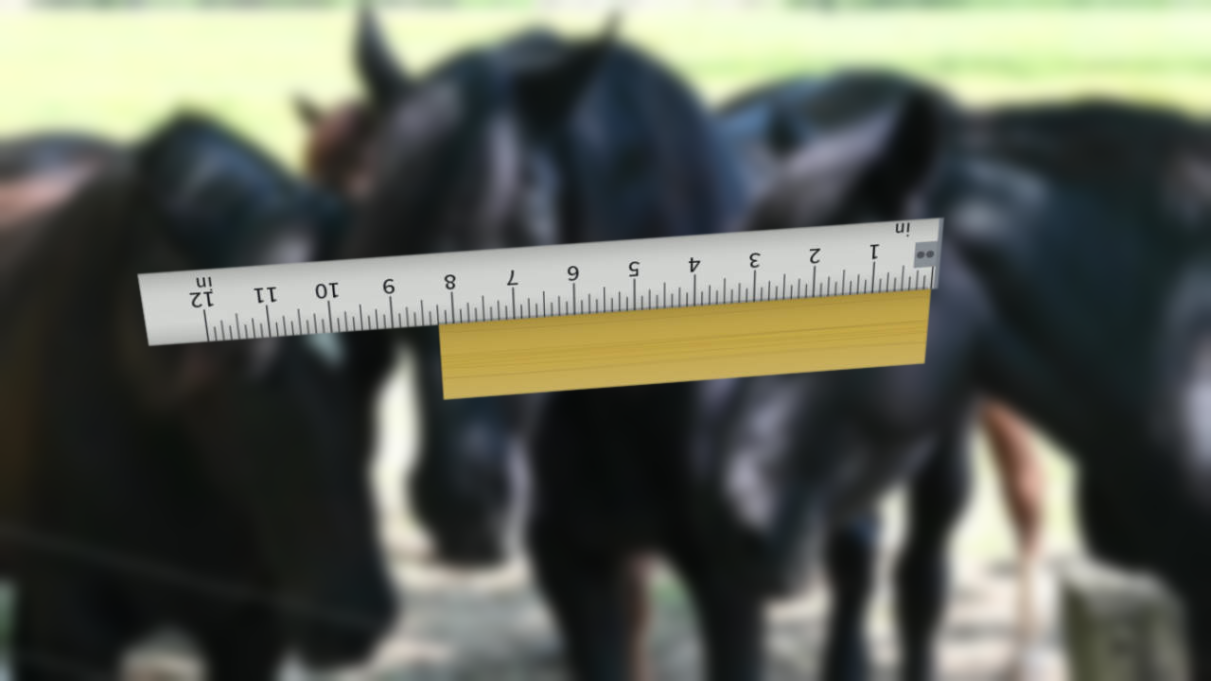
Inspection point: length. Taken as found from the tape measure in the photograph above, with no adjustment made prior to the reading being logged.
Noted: 8.25 in
